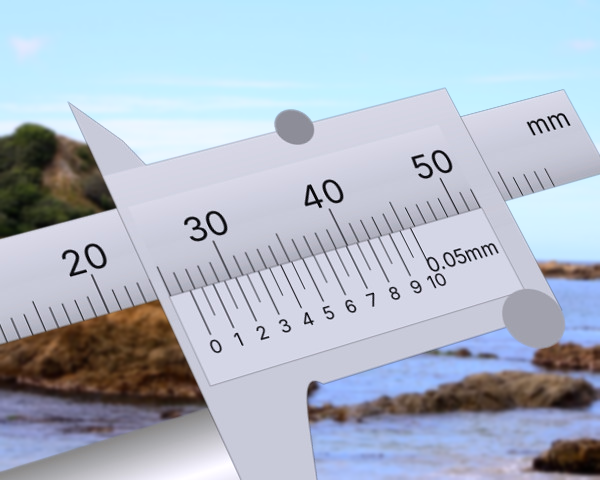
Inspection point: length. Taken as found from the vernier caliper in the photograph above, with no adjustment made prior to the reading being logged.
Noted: 26.6 mm
